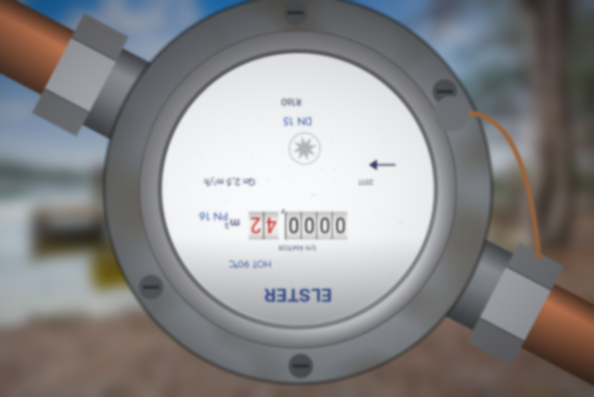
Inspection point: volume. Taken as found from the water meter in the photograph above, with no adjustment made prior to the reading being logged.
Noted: 0.42 m³
